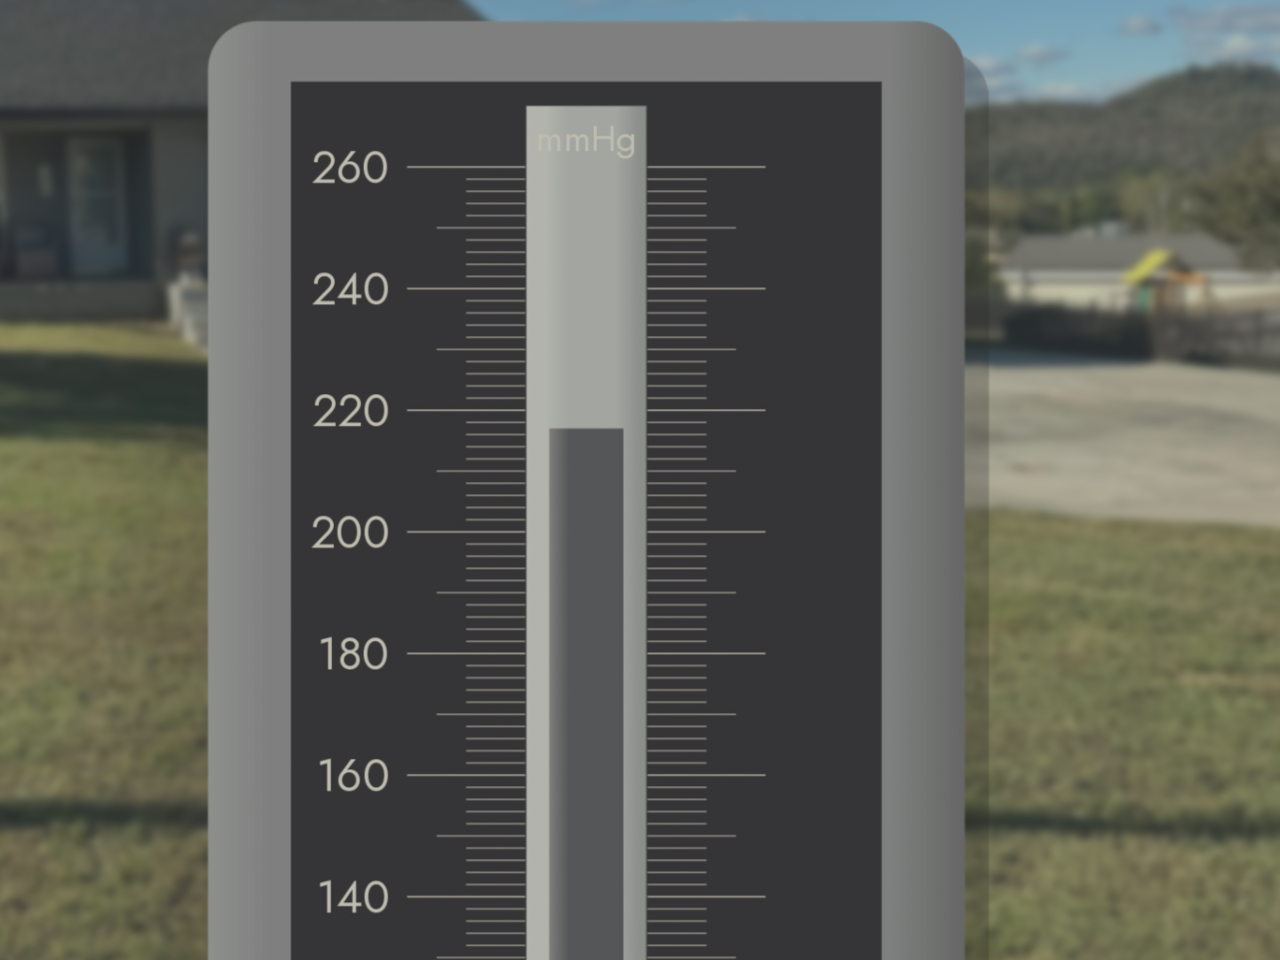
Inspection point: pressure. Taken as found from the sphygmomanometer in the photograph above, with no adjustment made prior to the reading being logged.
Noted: 217 mmHg
